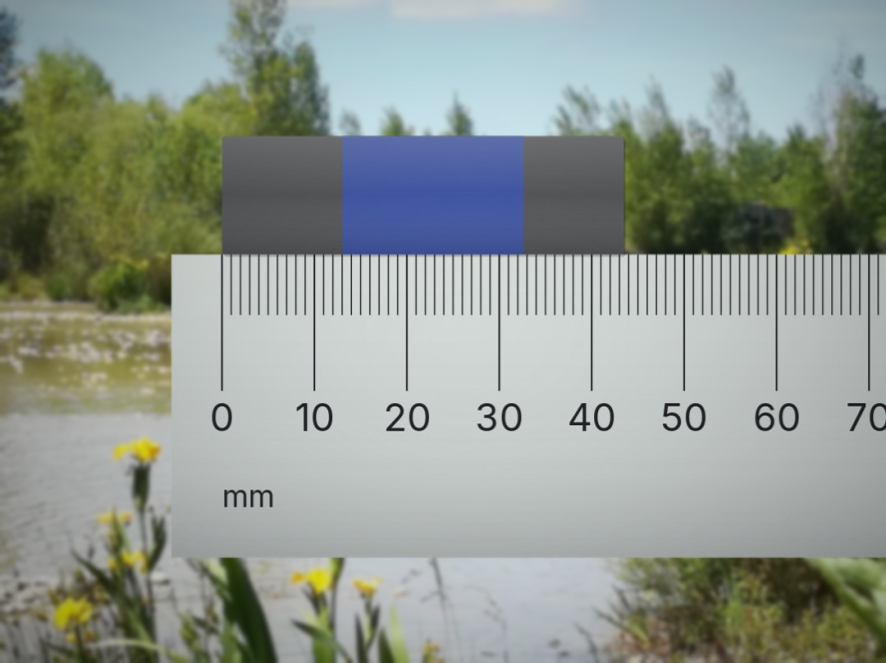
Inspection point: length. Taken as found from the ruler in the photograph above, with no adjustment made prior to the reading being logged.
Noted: 43.5 mm
